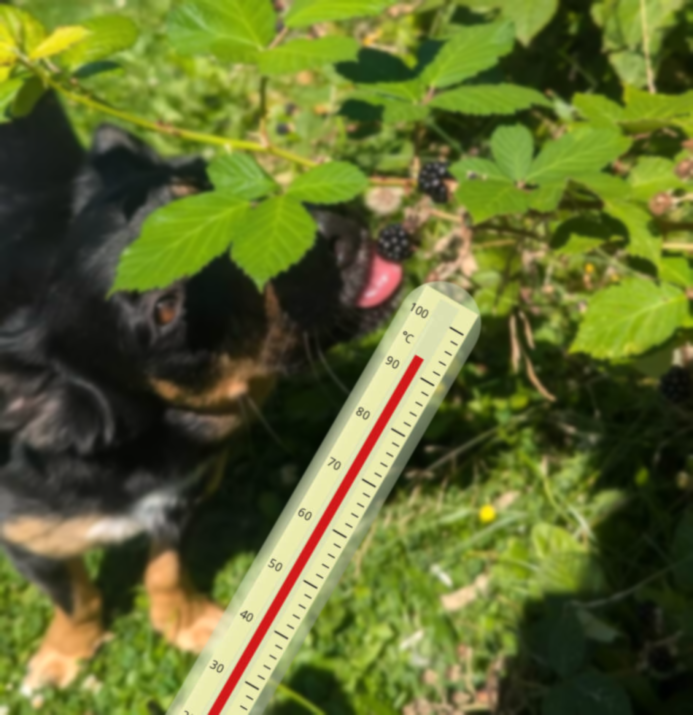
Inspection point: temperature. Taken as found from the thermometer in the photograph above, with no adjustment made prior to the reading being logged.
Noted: 93 °C
